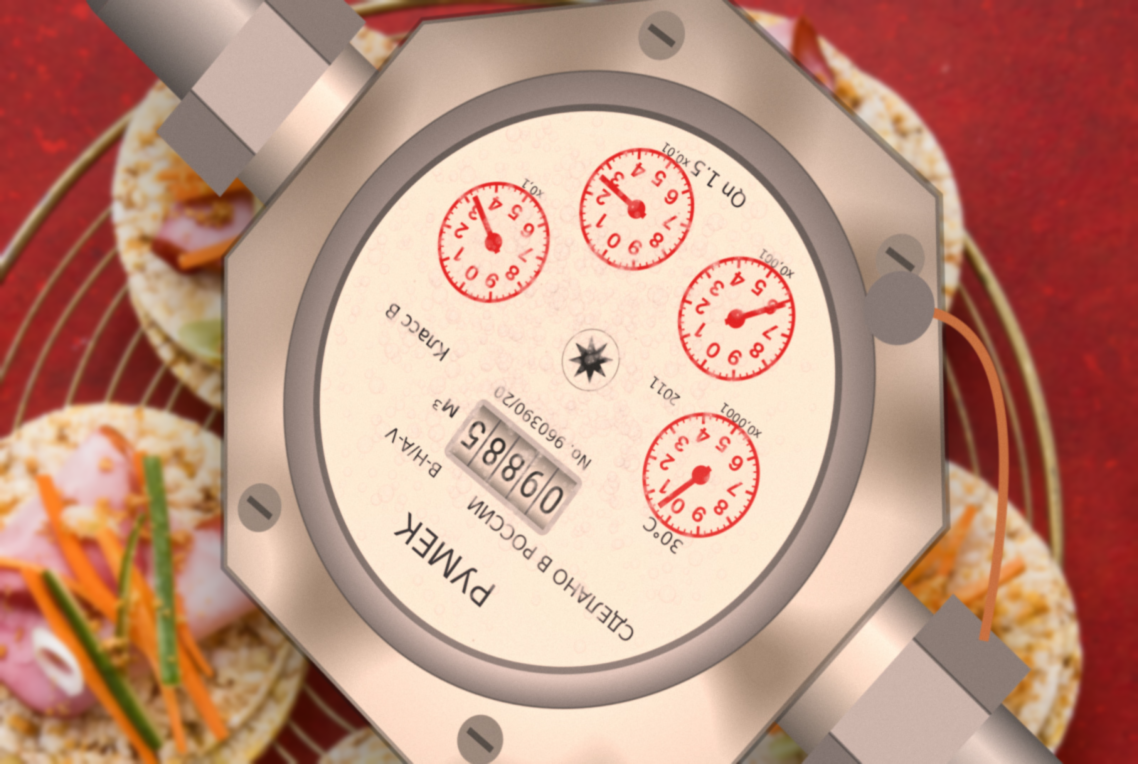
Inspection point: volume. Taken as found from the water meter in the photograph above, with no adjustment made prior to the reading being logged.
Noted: 9885.3260 m³
